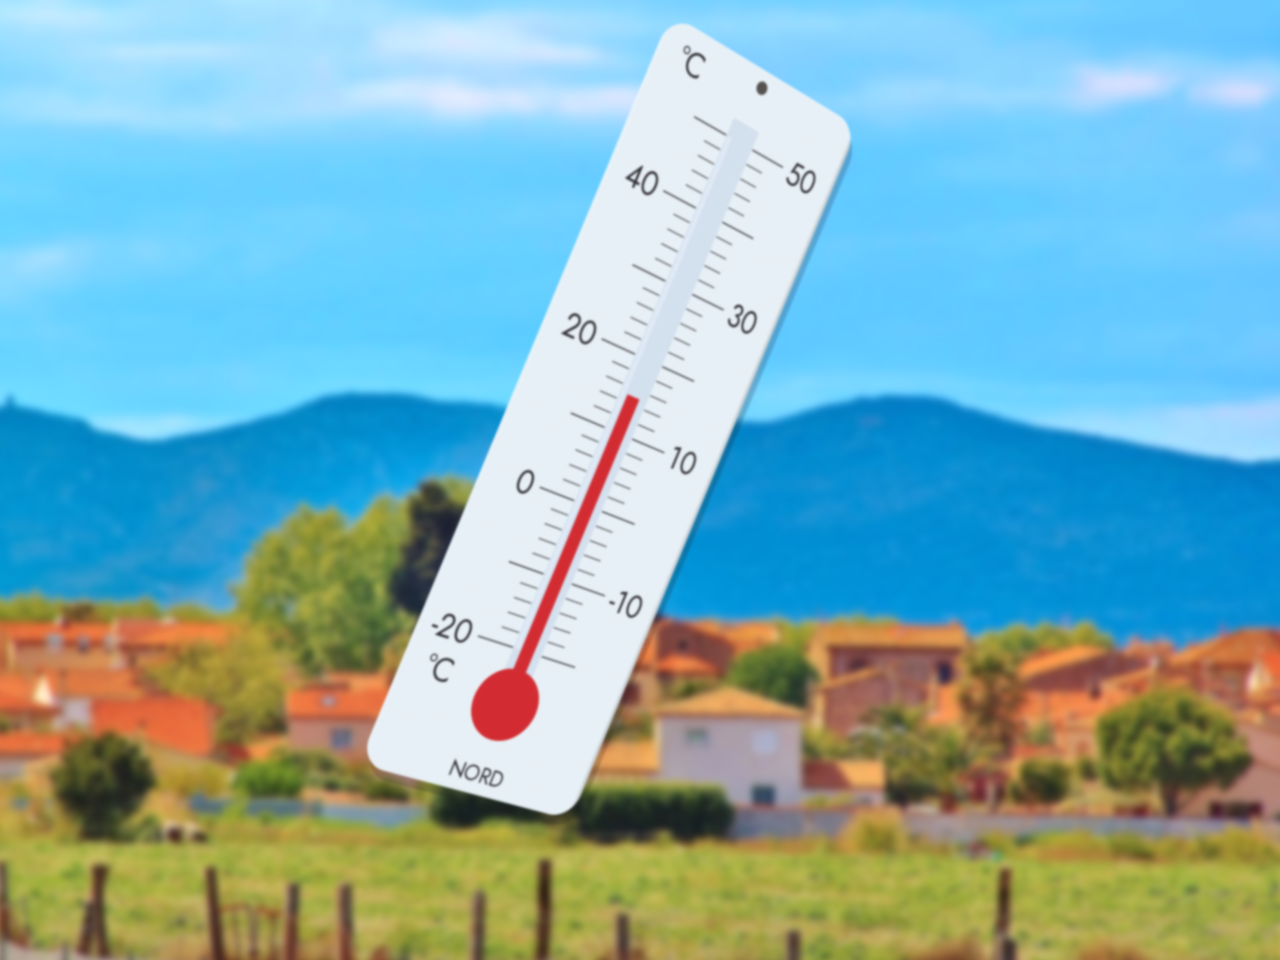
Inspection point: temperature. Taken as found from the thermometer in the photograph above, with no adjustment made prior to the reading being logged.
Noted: 15 °C
